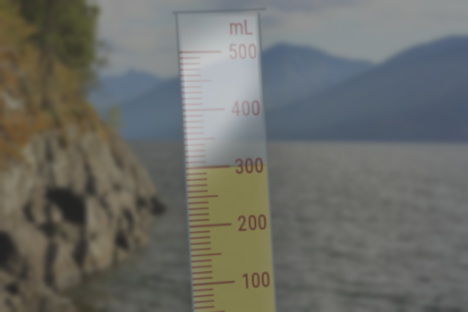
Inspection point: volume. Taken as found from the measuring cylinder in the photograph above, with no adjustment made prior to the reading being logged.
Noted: 300 mL
